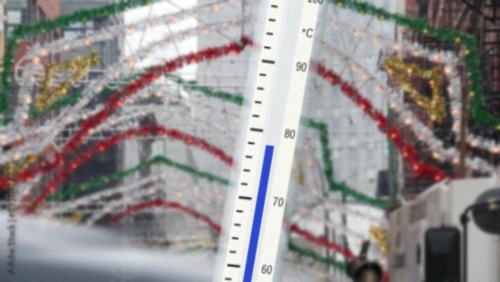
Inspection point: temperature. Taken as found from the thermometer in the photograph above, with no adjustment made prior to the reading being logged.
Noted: 78 °C
